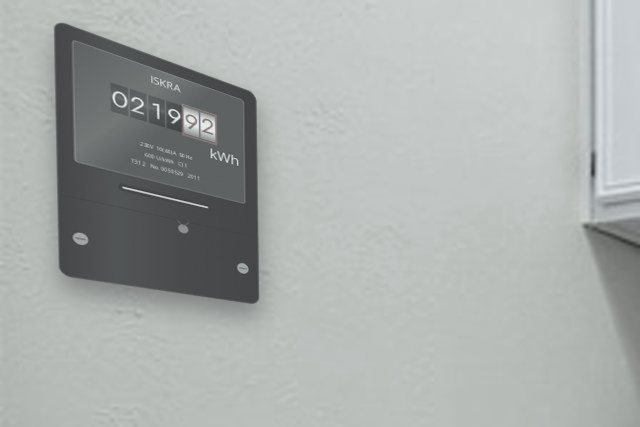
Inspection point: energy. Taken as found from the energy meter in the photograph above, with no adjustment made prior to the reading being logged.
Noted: 219.92 kWh
